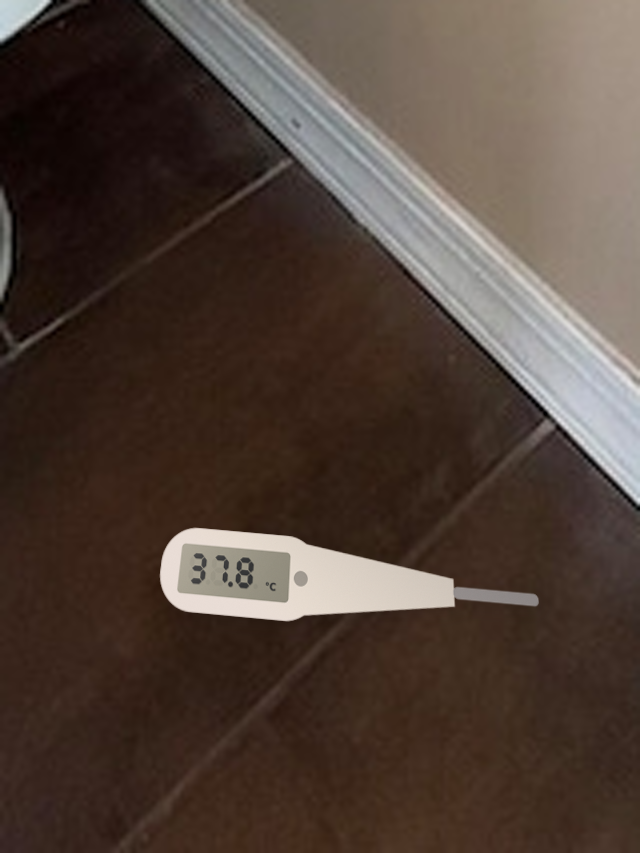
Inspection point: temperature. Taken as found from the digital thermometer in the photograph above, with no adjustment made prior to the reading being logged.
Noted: 37.8 °C
